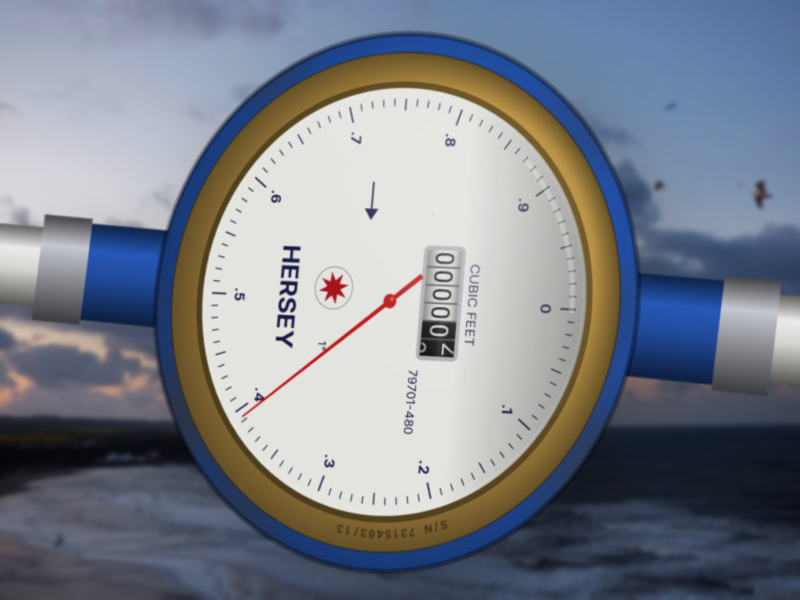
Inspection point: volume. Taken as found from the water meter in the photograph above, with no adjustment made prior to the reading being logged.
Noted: 2.39 ft³
